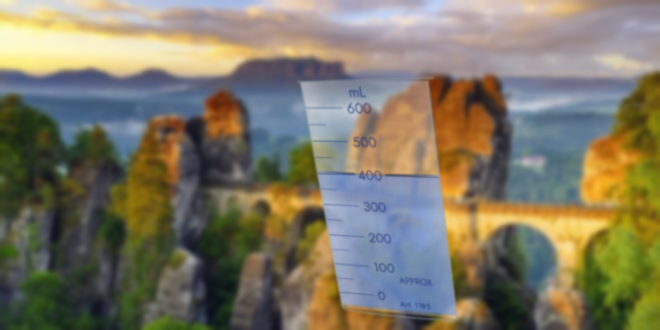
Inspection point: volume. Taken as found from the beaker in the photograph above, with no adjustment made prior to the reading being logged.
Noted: 400 mL
